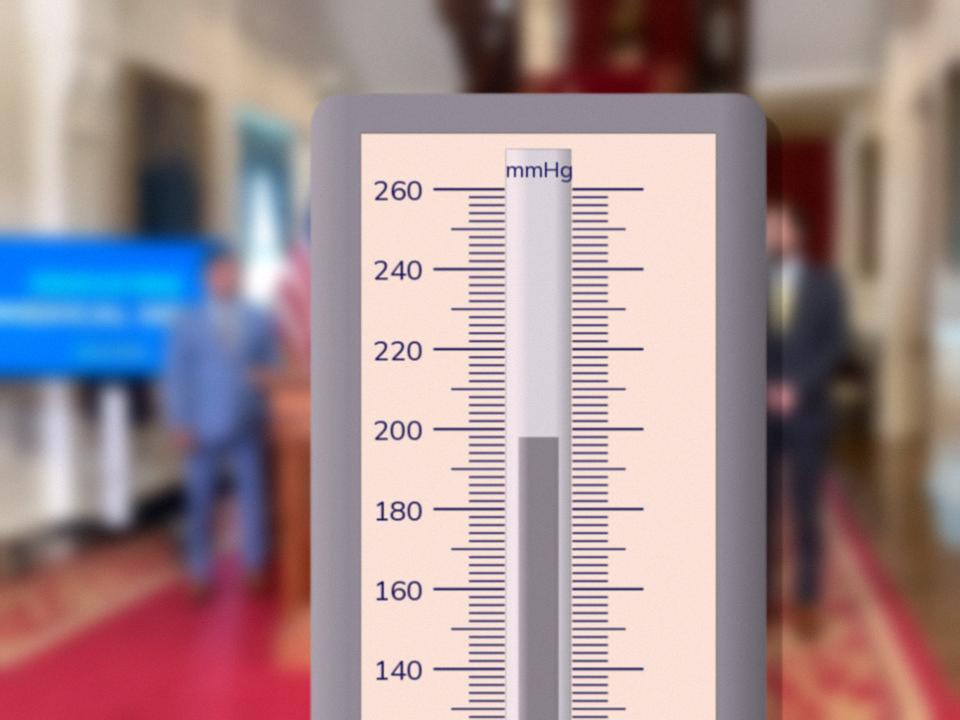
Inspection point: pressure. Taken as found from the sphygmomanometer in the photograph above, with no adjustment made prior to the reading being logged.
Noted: 198 mmHg
